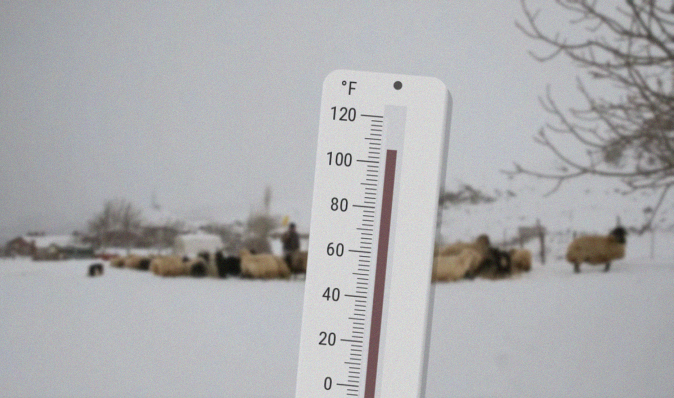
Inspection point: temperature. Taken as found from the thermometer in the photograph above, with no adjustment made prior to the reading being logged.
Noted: 106 °F
